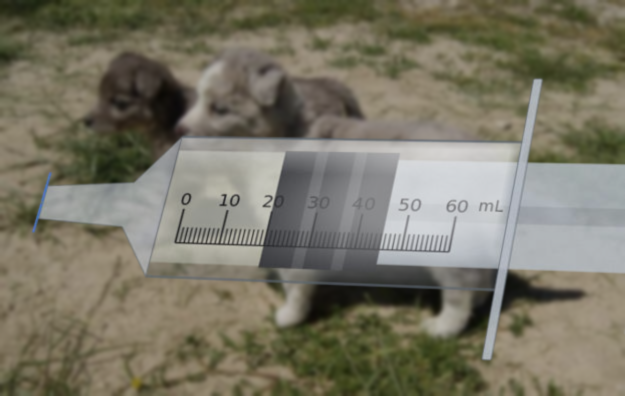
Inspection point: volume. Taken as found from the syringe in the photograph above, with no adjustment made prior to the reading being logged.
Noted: 20 mL
